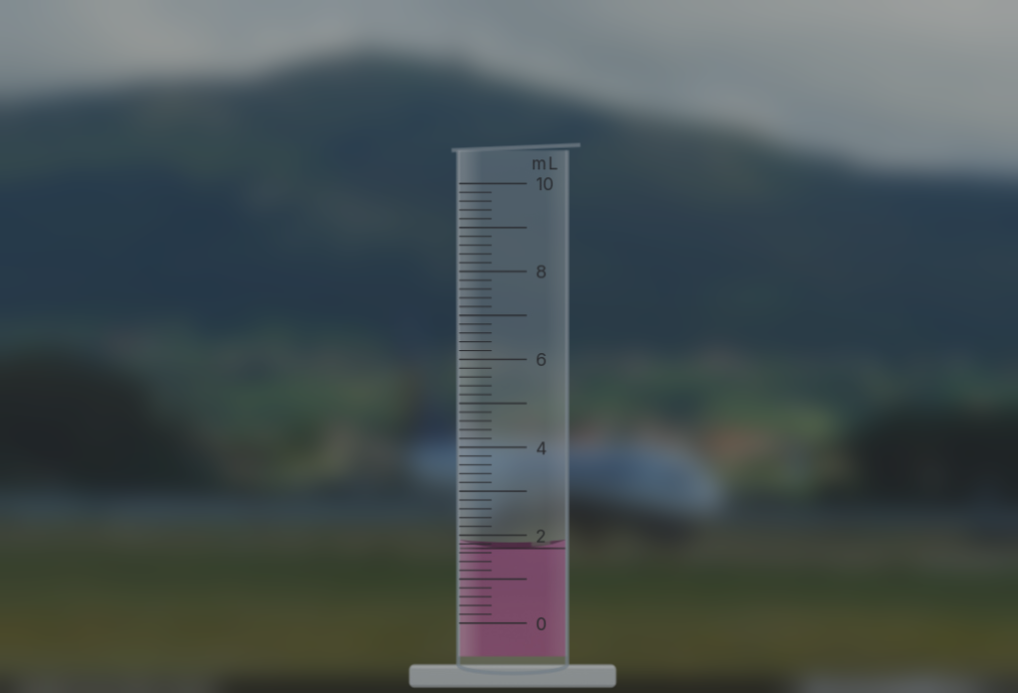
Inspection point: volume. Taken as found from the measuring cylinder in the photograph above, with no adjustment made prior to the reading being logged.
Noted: 1.7 mL
